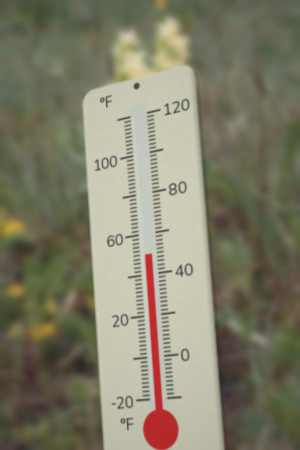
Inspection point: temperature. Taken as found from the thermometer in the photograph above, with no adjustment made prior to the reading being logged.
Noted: 50 °F
